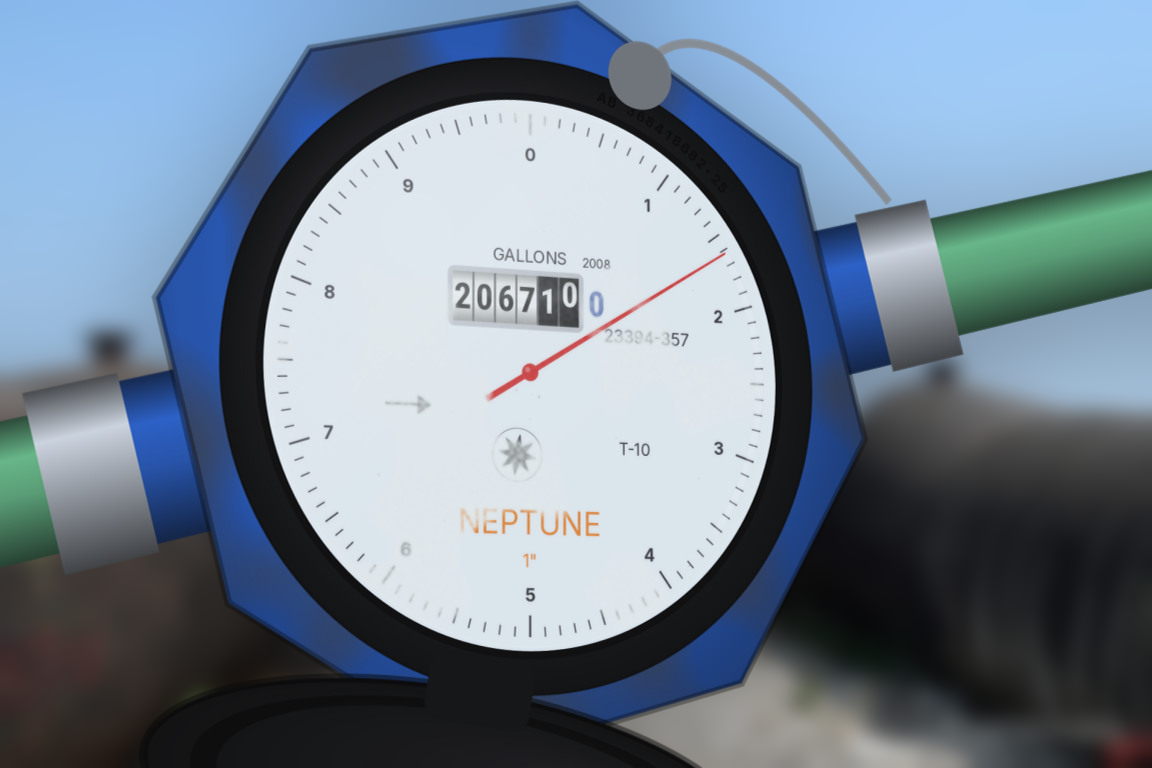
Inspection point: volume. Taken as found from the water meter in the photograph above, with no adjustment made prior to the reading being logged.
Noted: 2067101.6 gal
